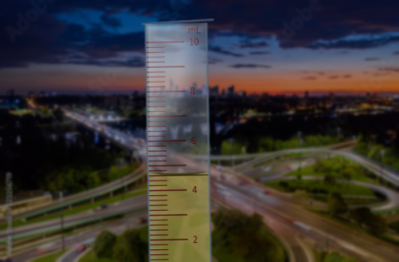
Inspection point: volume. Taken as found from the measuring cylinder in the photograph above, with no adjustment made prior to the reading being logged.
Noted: 4.6 mL
